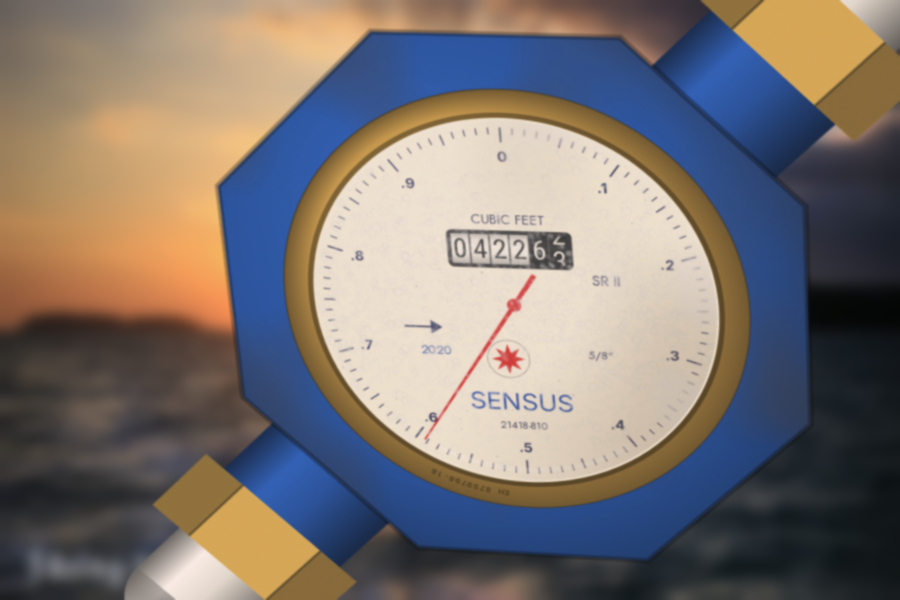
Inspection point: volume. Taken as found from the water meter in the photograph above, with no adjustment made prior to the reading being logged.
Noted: 42262.59 ft³
